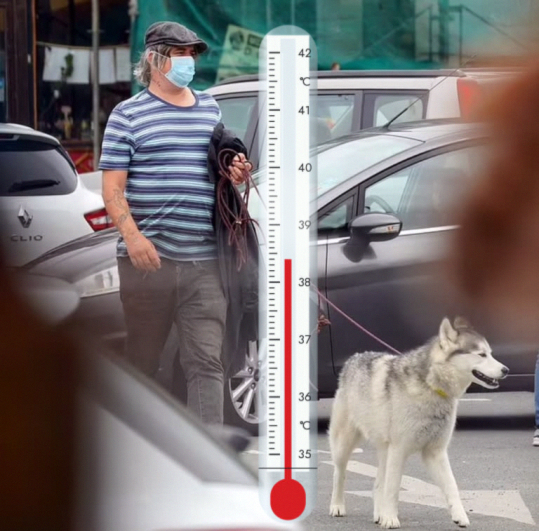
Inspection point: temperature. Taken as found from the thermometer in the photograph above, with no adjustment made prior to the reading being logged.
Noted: 38.4 °C
